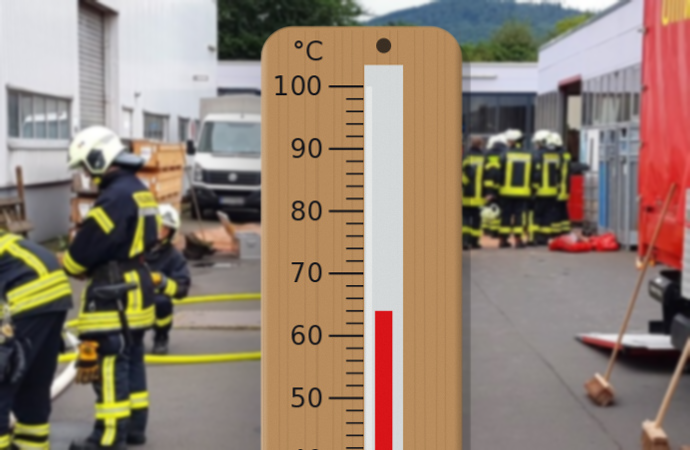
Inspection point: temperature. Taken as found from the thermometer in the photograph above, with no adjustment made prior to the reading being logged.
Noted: 64 °C
